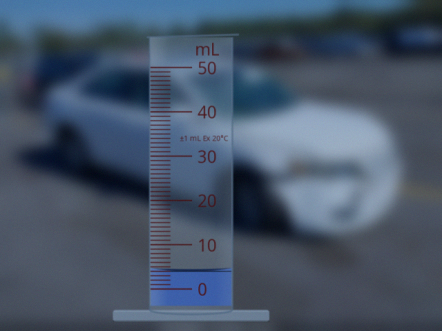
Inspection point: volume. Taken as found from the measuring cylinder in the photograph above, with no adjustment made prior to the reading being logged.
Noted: 4 mL
